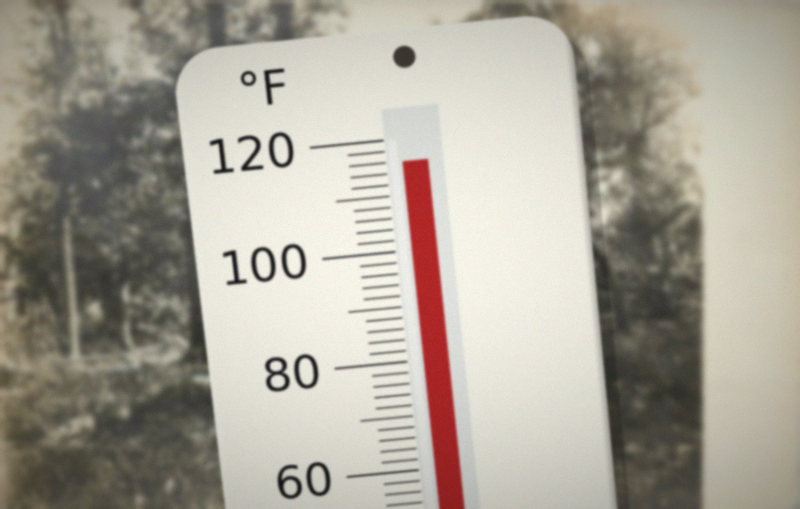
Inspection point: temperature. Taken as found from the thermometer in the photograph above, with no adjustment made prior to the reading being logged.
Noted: 116 °F
